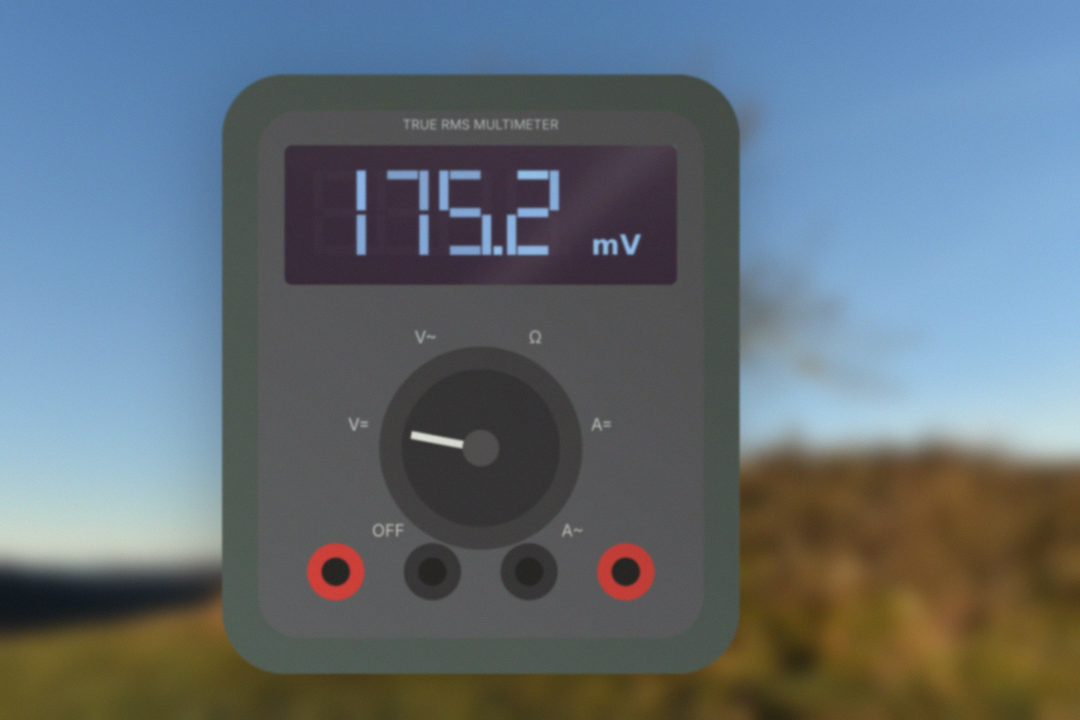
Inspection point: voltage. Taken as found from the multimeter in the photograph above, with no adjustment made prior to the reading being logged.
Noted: 175.2 mV
